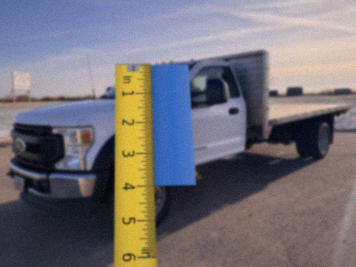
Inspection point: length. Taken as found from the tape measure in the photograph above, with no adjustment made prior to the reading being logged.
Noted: 4 in
